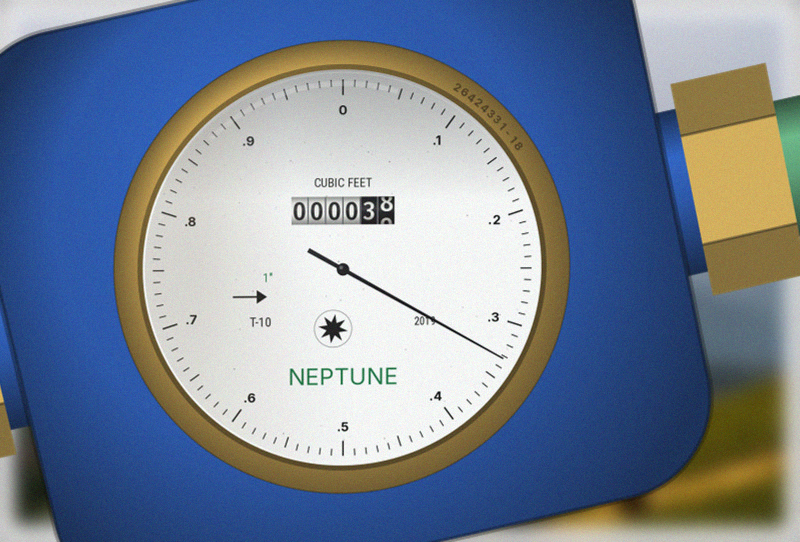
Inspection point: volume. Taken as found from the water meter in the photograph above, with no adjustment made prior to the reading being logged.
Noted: 38.33 ft³
